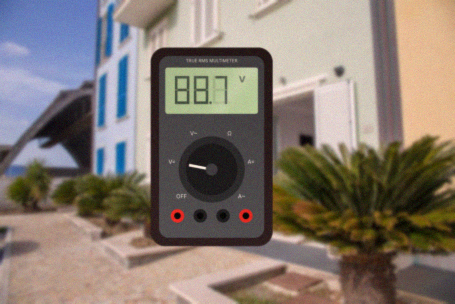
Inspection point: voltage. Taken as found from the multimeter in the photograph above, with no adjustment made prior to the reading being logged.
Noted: 88.7 V
